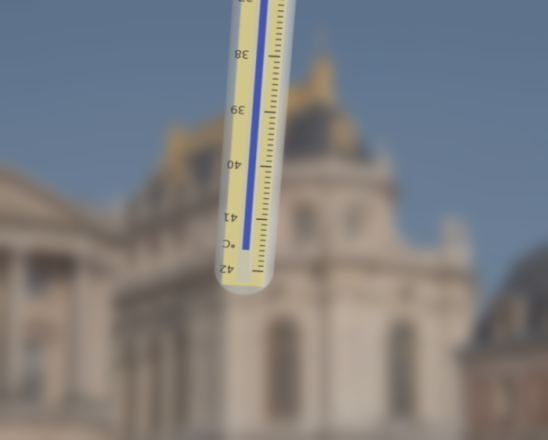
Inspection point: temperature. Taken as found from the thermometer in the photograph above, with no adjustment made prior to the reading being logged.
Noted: 41.6 °C
